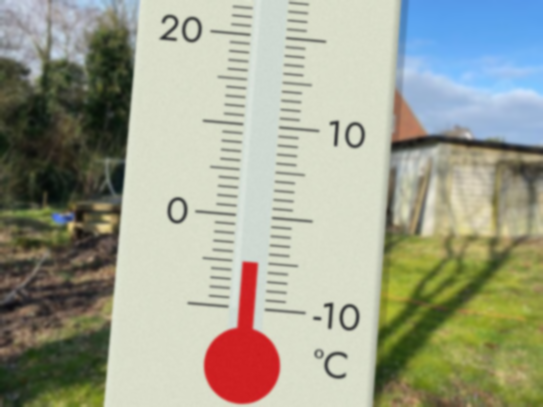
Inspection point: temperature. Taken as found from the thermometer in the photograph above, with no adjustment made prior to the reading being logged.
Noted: -5 °C
